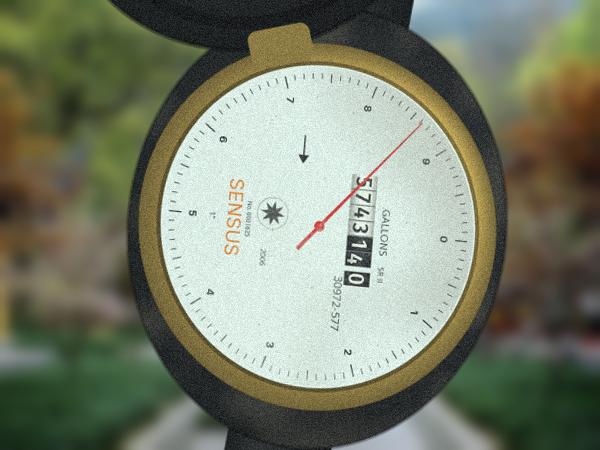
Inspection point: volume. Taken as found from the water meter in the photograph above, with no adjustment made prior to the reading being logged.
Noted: 5743138.6 gal
